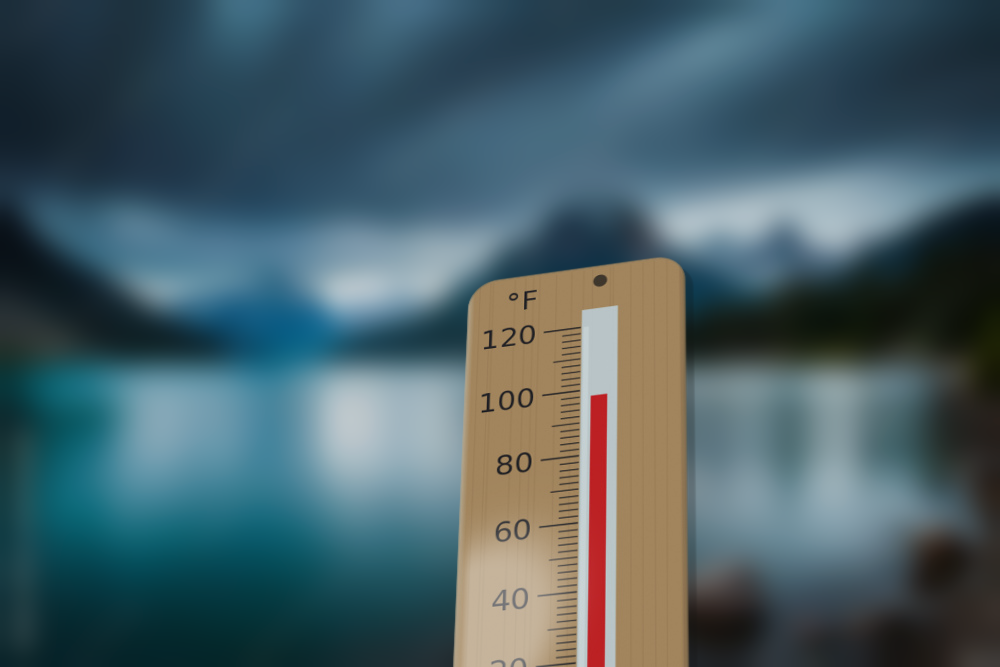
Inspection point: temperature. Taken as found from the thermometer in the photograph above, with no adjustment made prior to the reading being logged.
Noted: 98 °F
